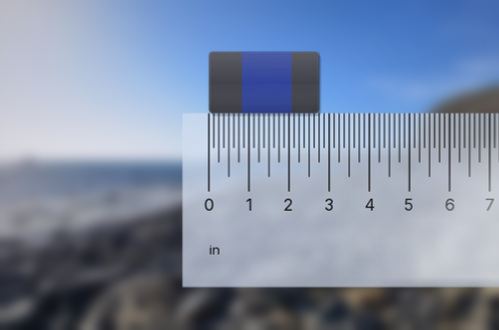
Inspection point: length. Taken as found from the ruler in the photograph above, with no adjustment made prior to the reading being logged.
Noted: 2.75 in
